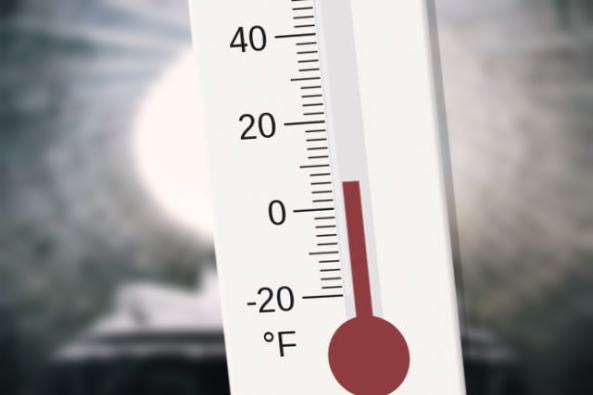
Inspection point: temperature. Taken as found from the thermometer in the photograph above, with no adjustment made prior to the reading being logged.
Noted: 6 °F
